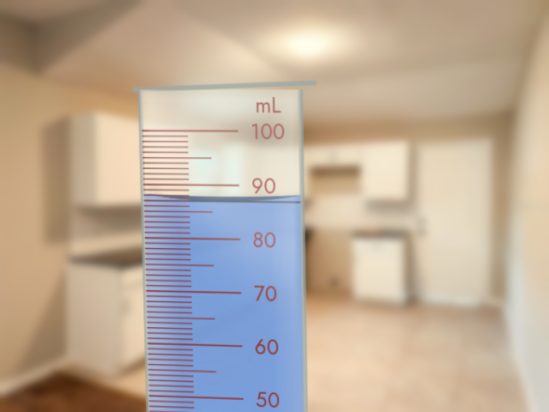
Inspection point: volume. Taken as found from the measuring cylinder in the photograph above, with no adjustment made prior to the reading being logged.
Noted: 87 mL
